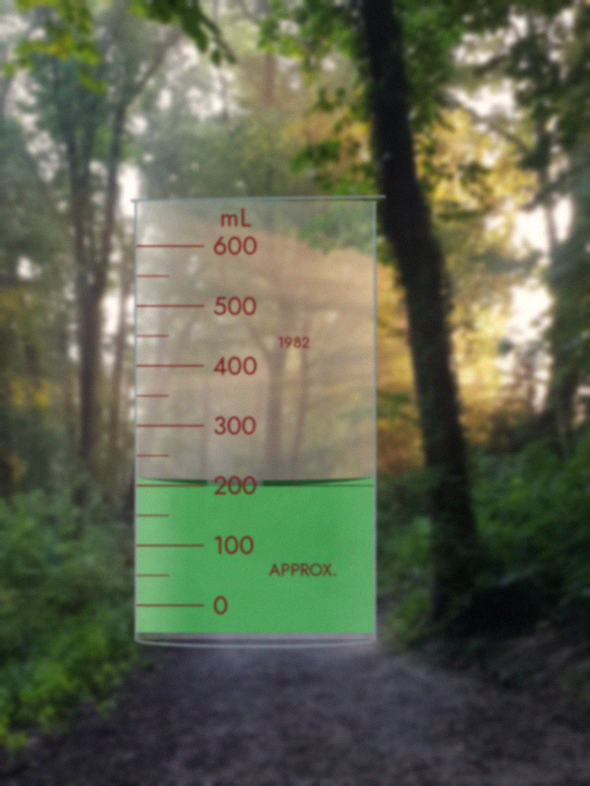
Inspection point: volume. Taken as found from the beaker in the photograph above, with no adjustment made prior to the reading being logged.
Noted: 200 mL
